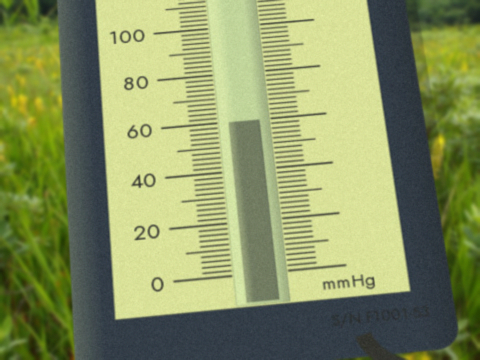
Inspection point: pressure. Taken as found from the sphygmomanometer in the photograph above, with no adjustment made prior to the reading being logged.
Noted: 60 mmHg
